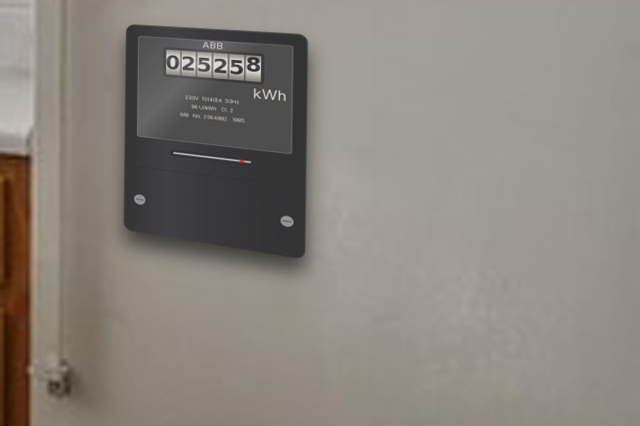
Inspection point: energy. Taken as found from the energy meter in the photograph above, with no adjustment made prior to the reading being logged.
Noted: 25258 kWh
